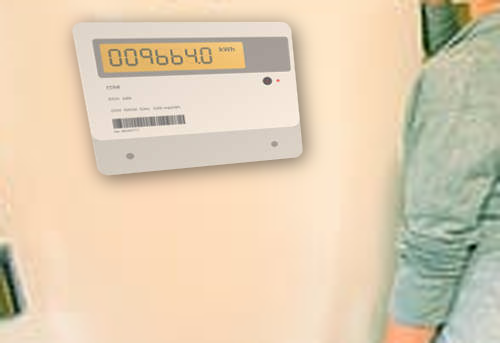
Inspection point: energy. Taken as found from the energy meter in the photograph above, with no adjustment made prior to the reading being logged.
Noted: 9664.0 kWh
